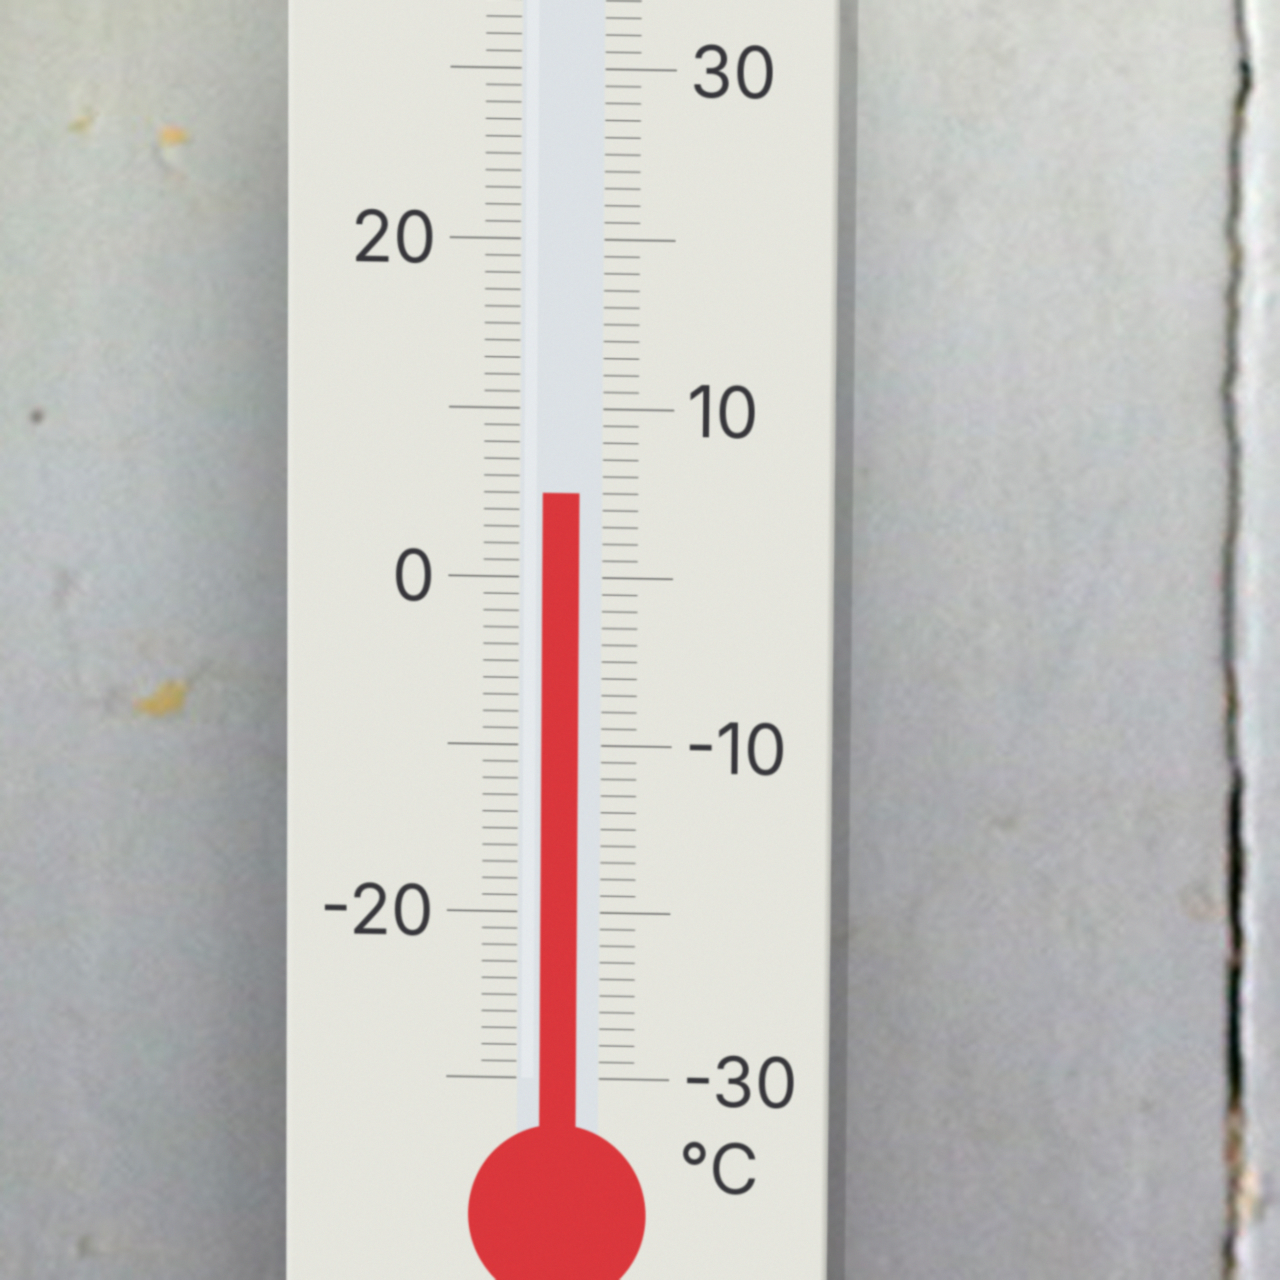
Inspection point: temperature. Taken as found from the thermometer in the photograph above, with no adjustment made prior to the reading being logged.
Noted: 5 °C
